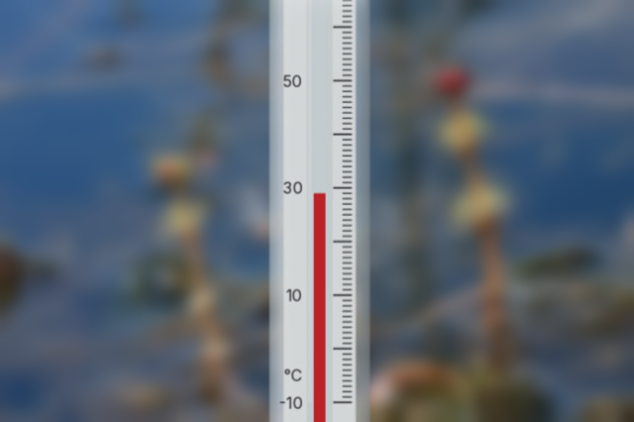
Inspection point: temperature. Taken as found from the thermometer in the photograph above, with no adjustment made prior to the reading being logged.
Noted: 29 °C
